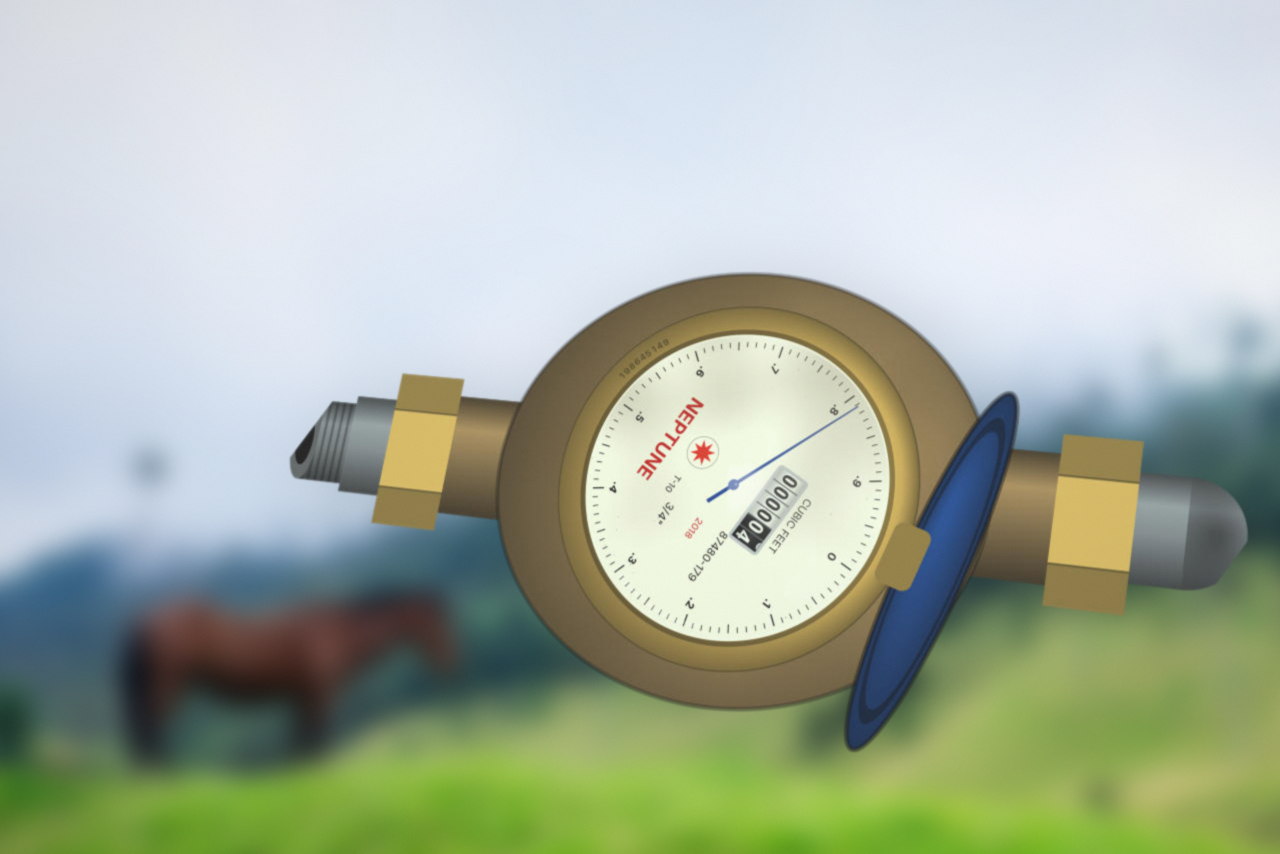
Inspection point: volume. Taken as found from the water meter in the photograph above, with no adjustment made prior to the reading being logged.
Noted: 3.81 ft³
